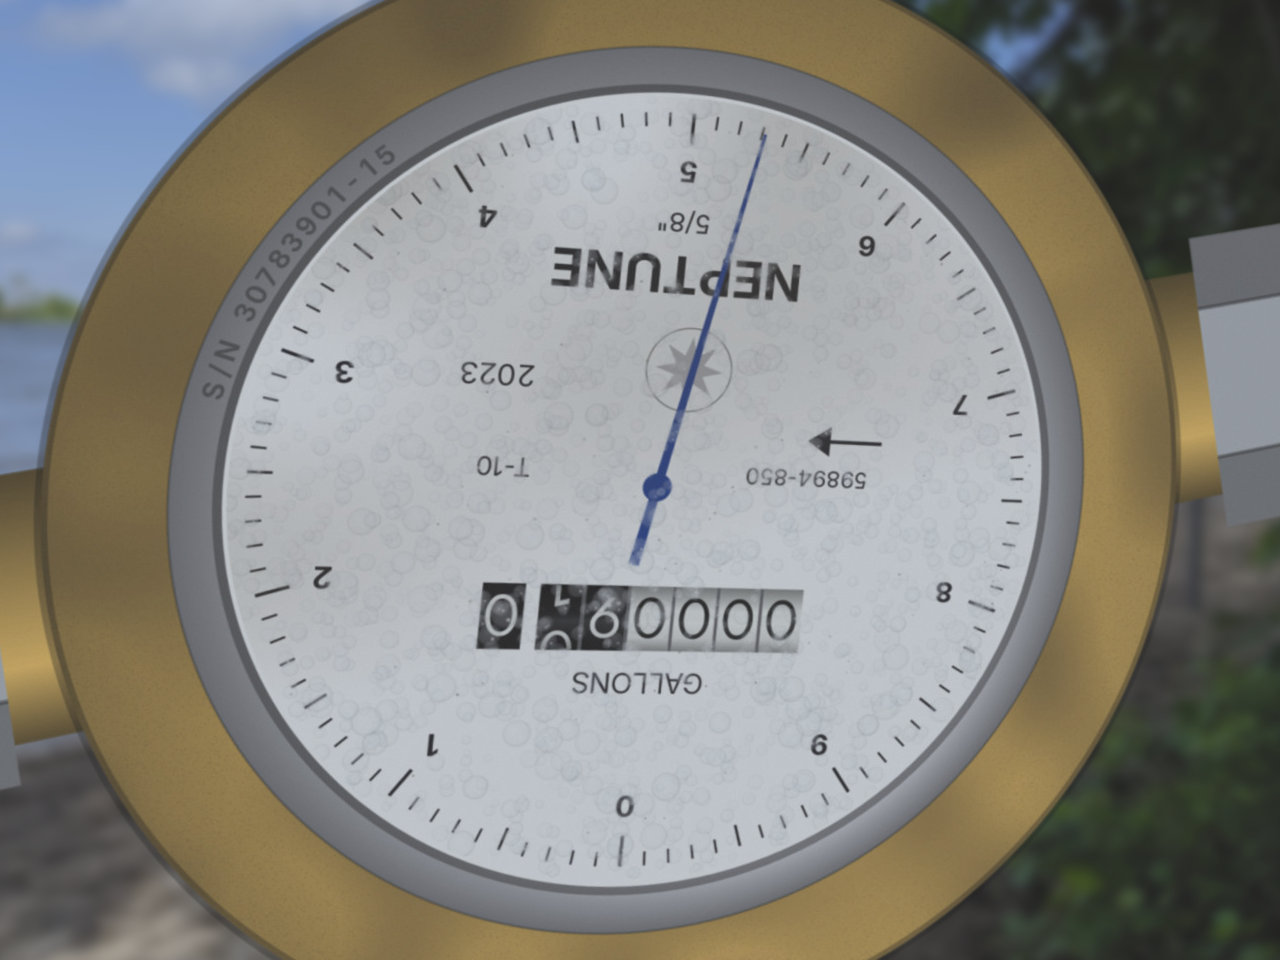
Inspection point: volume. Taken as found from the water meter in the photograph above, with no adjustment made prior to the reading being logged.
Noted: 905.3 gal
